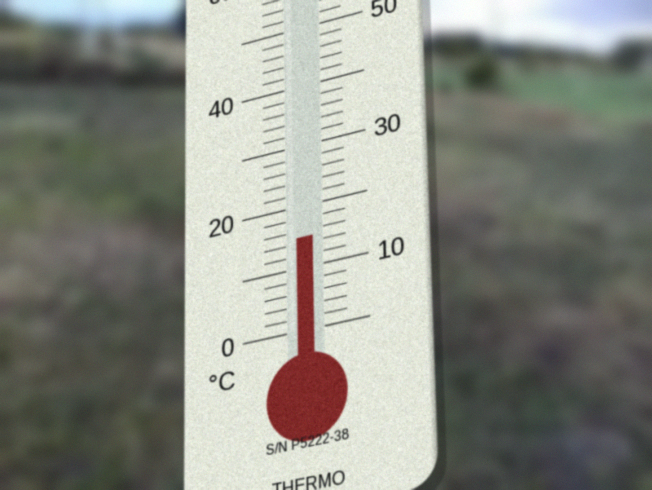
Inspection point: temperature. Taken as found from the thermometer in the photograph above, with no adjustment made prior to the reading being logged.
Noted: 15 °C
